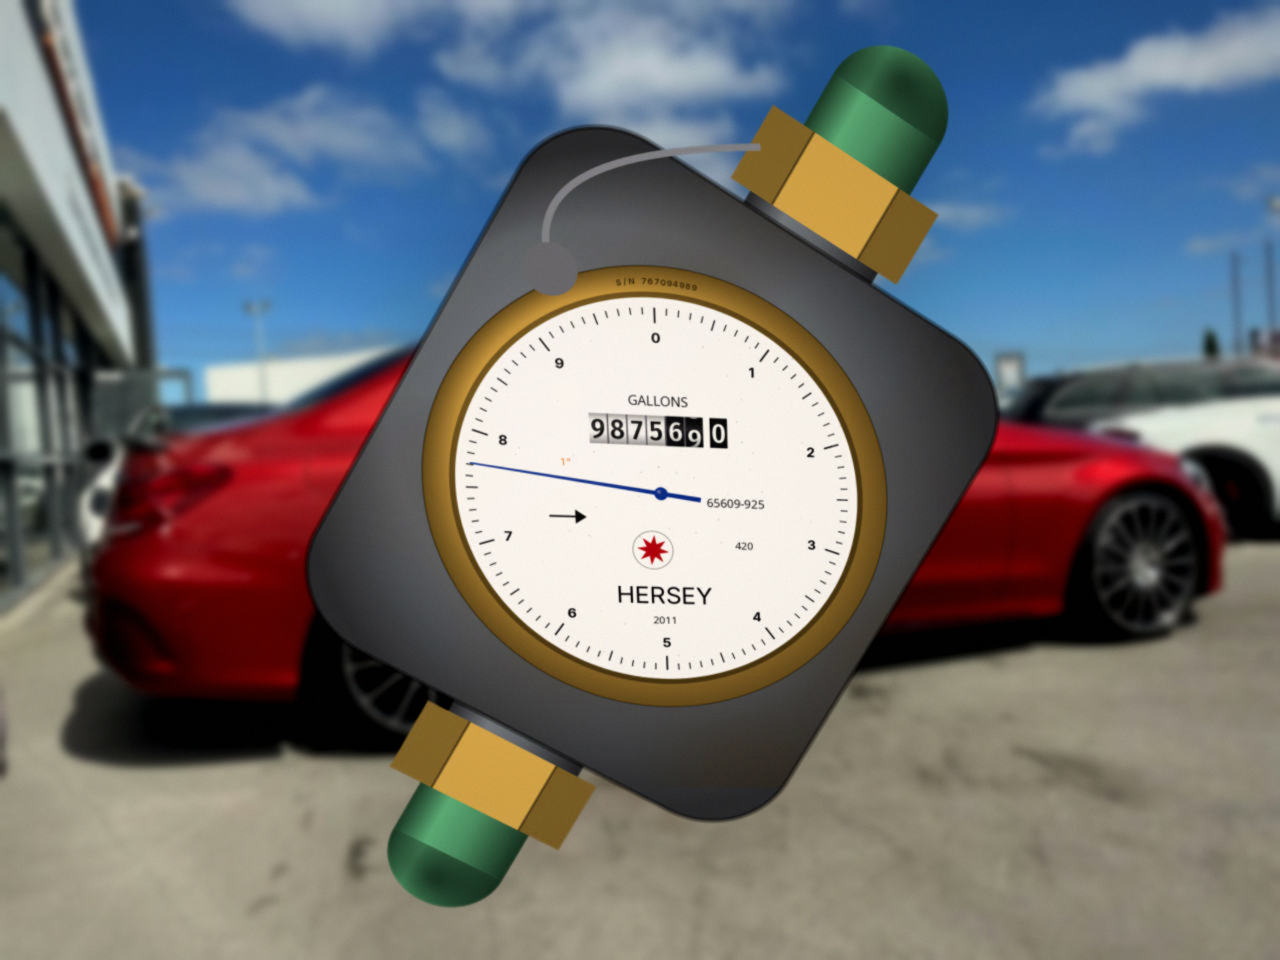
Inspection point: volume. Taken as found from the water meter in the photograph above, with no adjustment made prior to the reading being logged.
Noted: 9875687.7 gal
